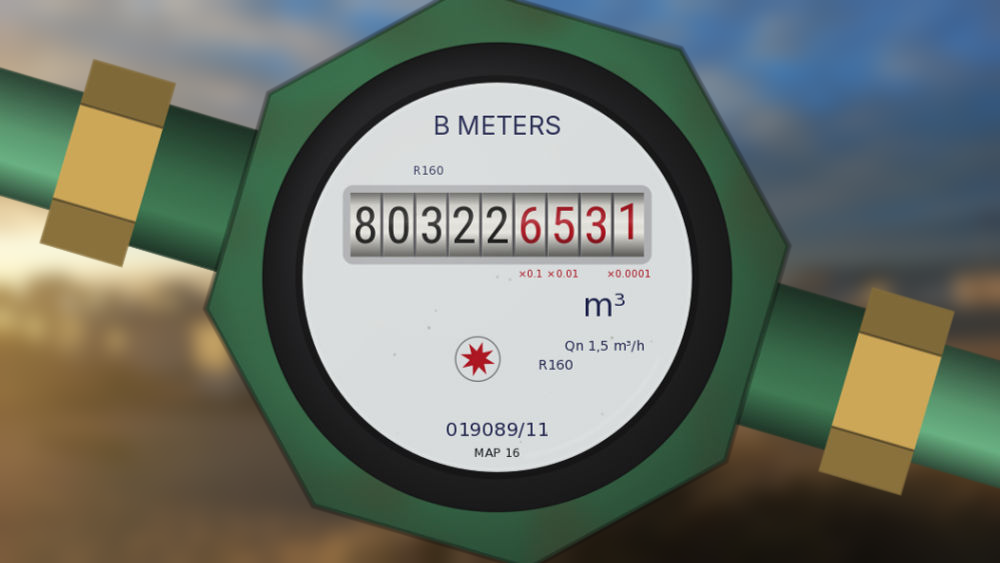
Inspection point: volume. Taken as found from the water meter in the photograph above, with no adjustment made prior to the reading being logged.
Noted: 80322.6531 m³
